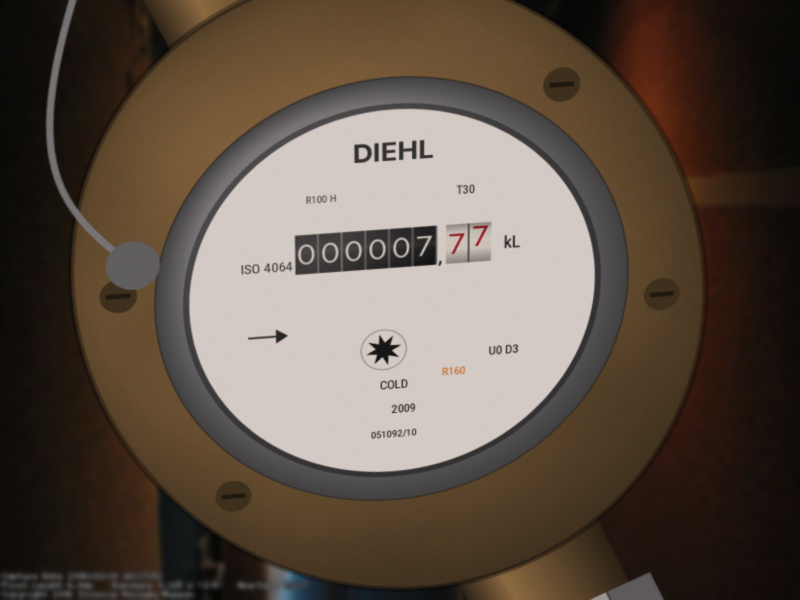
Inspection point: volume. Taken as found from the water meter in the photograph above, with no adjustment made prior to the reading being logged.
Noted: 7.77 kL
